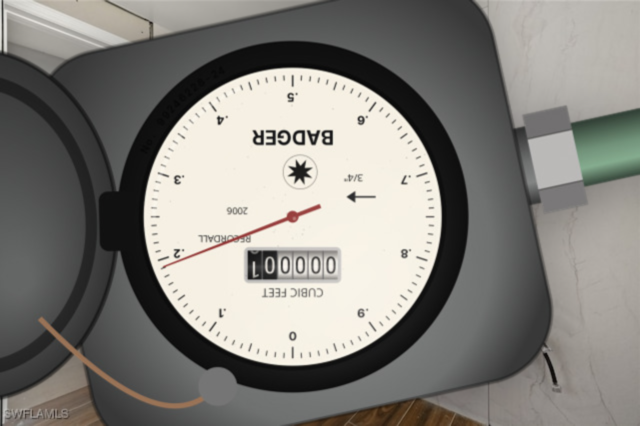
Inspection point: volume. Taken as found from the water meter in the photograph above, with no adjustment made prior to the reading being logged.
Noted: 1.19 ft³
